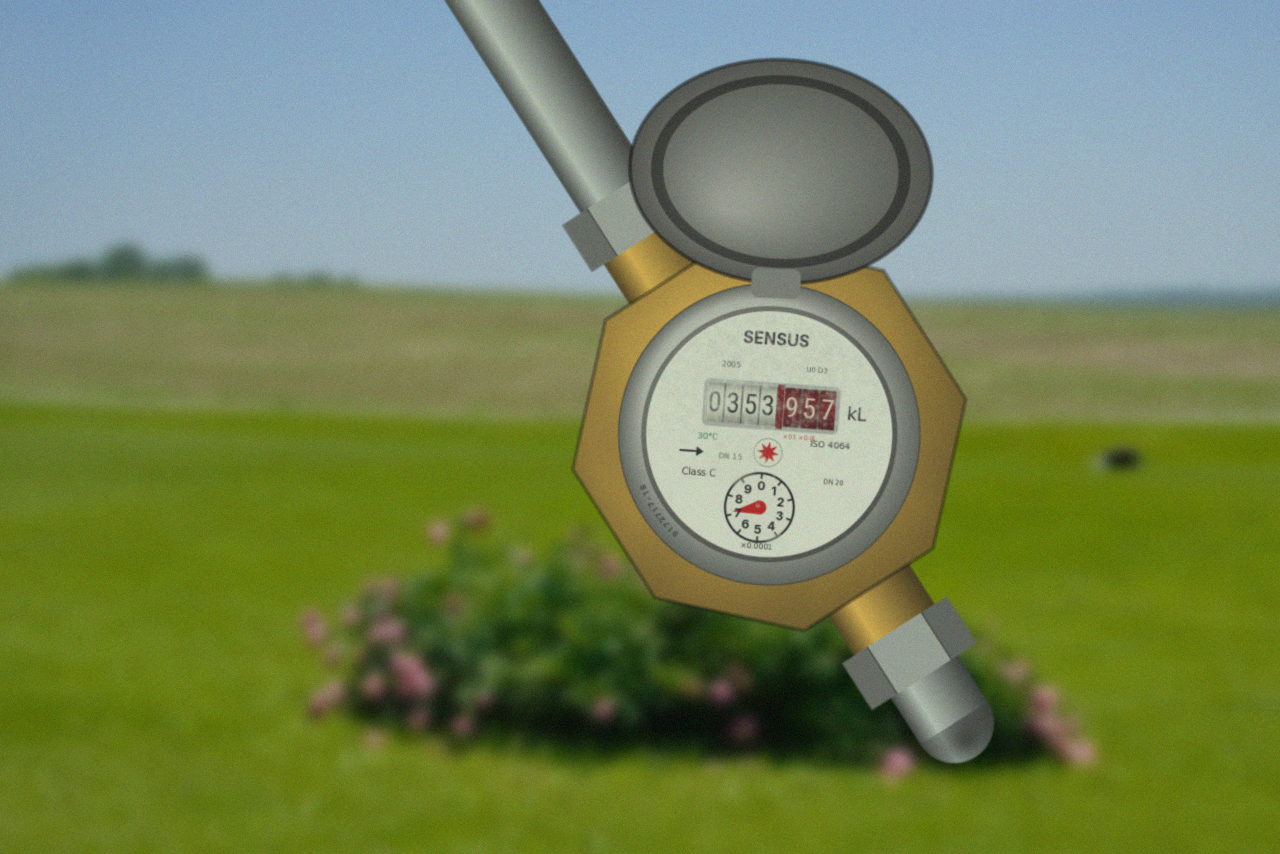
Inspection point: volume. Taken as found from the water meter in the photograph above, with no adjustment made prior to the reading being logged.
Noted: 353.9577 kL
